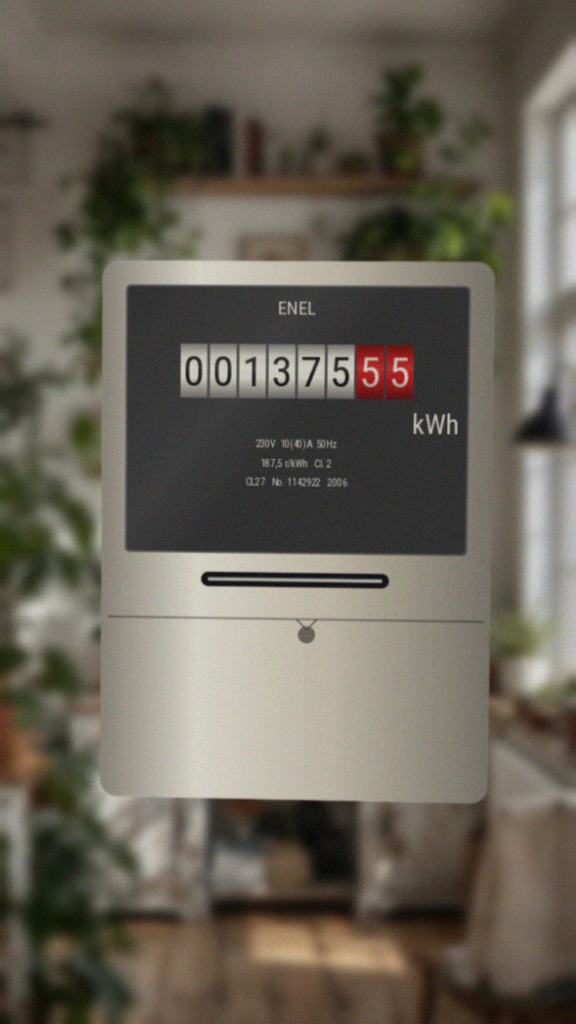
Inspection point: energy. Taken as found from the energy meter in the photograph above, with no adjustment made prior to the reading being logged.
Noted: 1375.55 kWh
